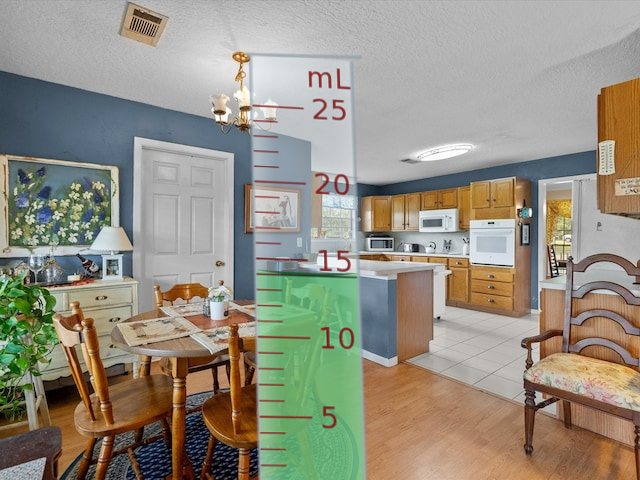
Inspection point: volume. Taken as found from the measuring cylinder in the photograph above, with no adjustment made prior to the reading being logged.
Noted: 14 mL
